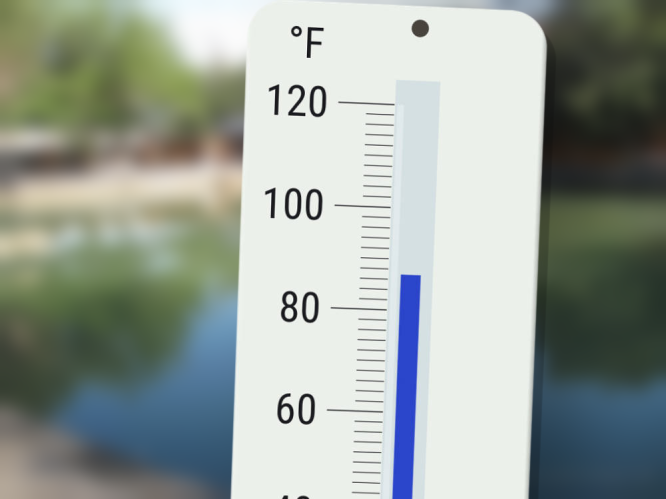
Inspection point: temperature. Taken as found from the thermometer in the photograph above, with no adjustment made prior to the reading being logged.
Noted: 87 °F
